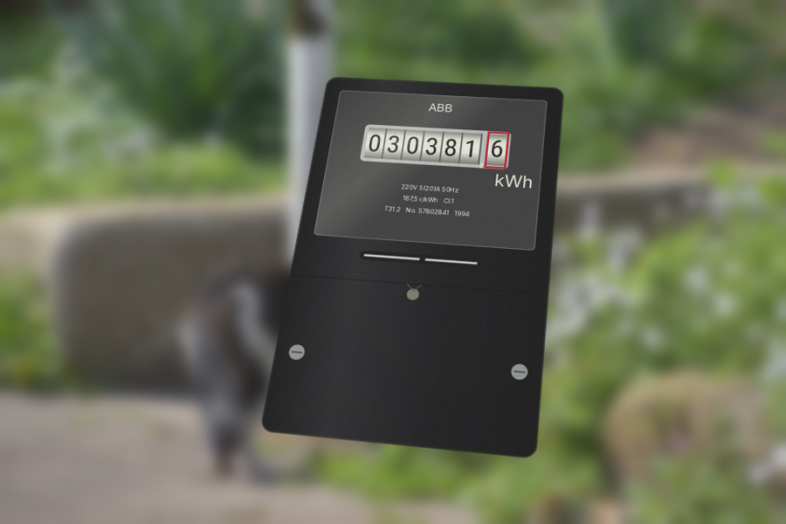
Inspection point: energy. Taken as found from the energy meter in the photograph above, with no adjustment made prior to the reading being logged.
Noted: 30381.6 kWh
